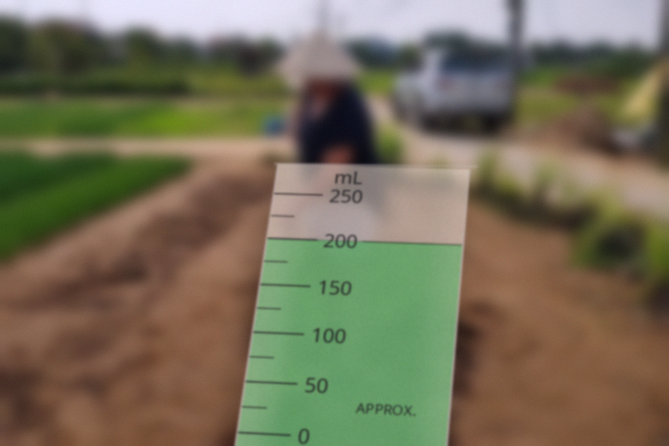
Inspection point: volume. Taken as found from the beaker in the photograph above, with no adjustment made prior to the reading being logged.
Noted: 200 mL
